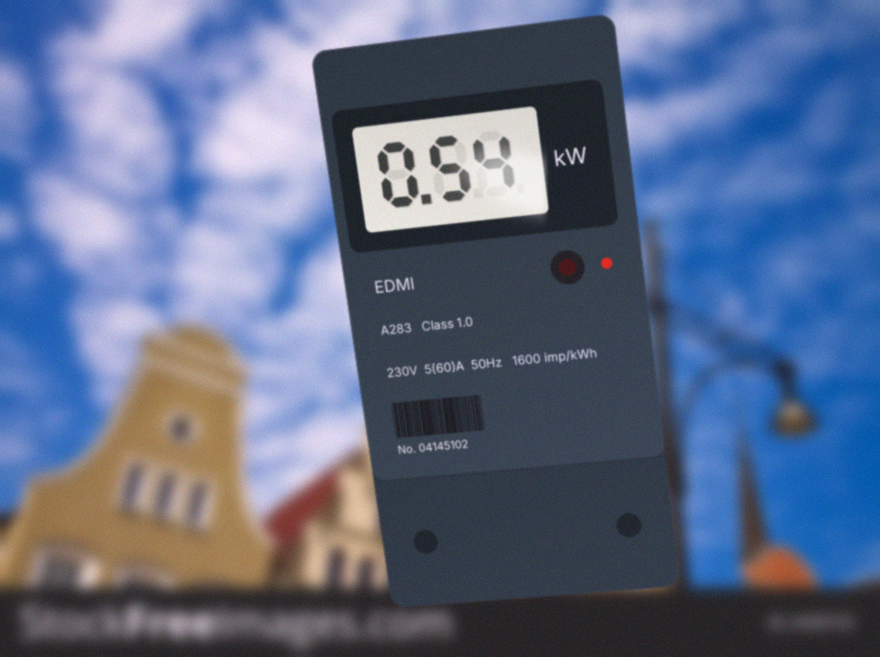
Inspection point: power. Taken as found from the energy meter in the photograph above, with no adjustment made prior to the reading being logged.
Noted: 0.54 kW
